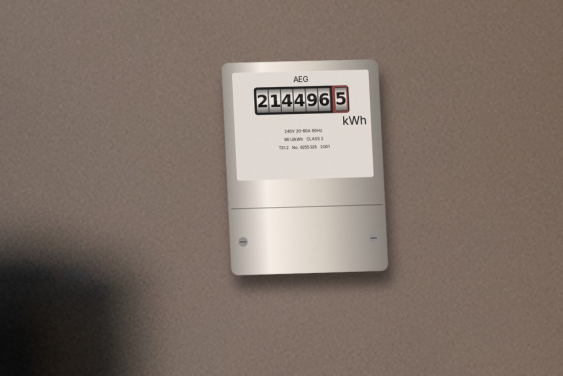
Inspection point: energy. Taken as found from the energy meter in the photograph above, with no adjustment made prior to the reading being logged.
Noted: 214496.5 kWh
